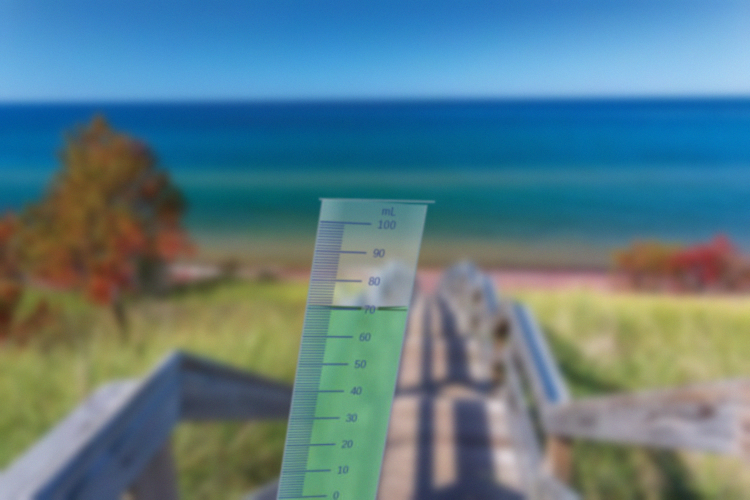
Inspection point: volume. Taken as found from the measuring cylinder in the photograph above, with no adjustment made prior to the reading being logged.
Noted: 70 mL
